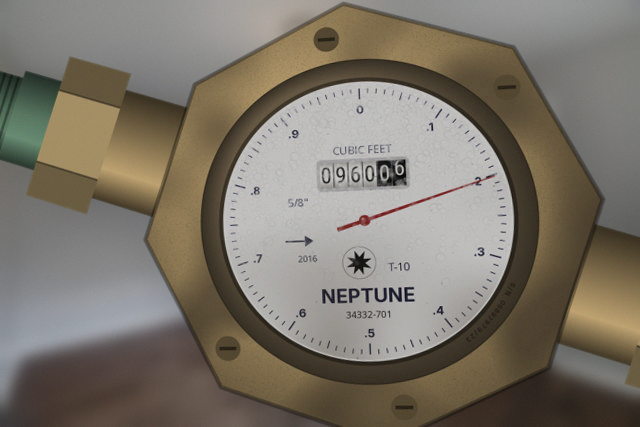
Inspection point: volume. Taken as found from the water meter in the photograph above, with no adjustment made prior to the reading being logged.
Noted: 96006.20 ft³
